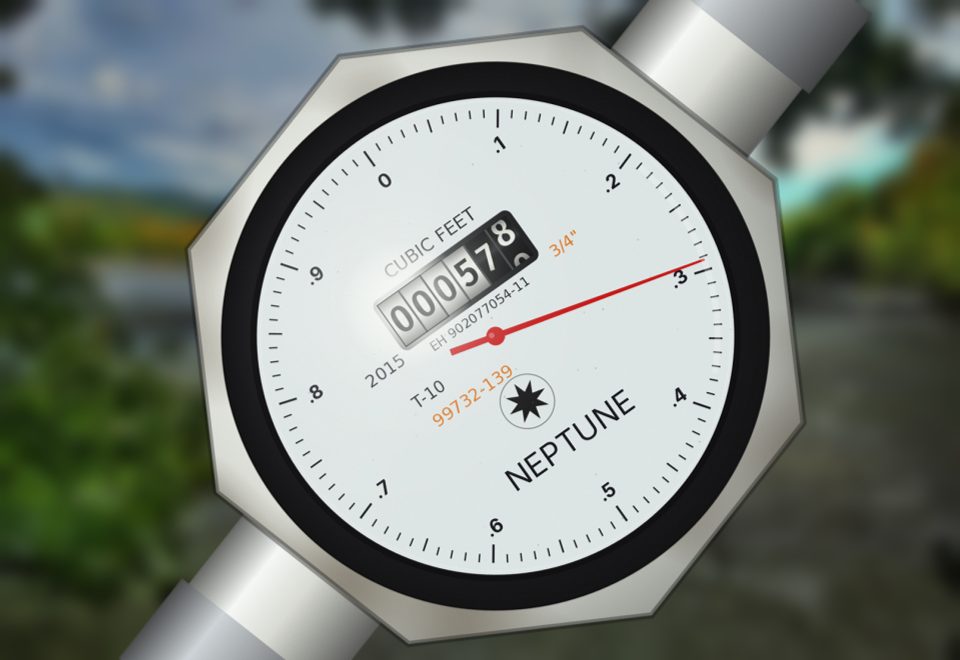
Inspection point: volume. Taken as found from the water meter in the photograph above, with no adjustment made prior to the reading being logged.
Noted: 578.29 ft³
